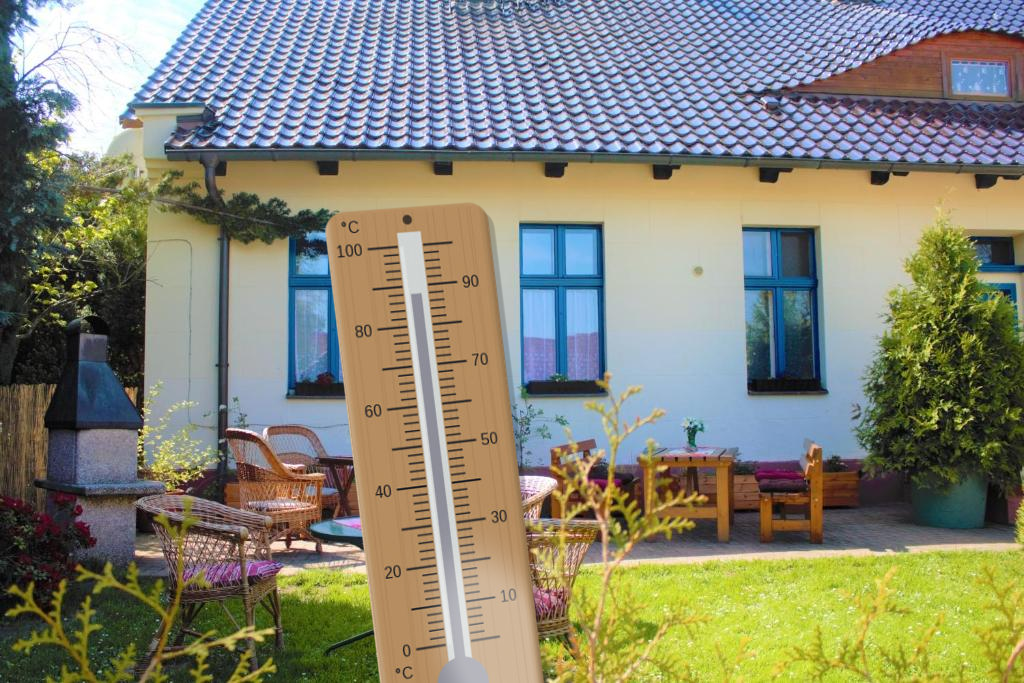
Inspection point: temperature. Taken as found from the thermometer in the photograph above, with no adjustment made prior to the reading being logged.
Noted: 88 °C
